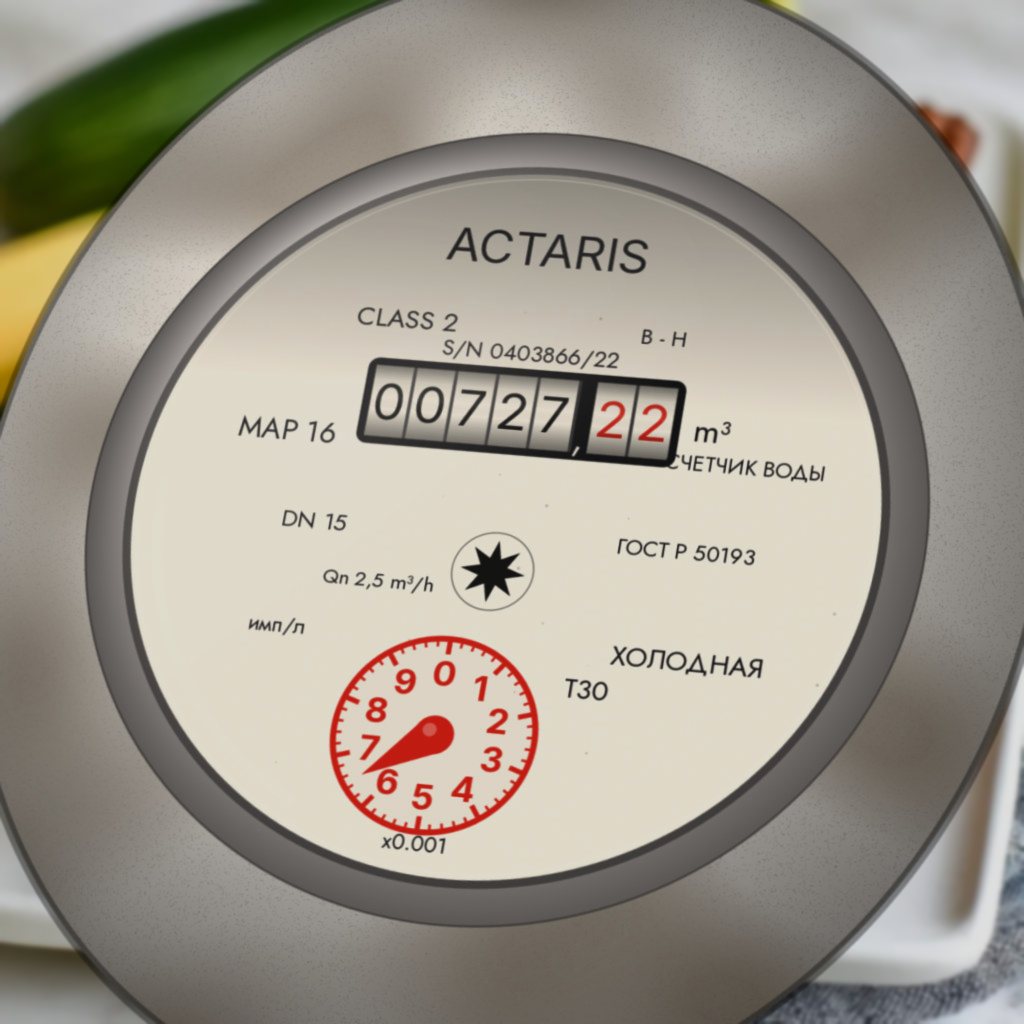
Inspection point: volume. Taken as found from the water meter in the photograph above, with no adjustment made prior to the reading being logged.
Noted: 727.226 m³
